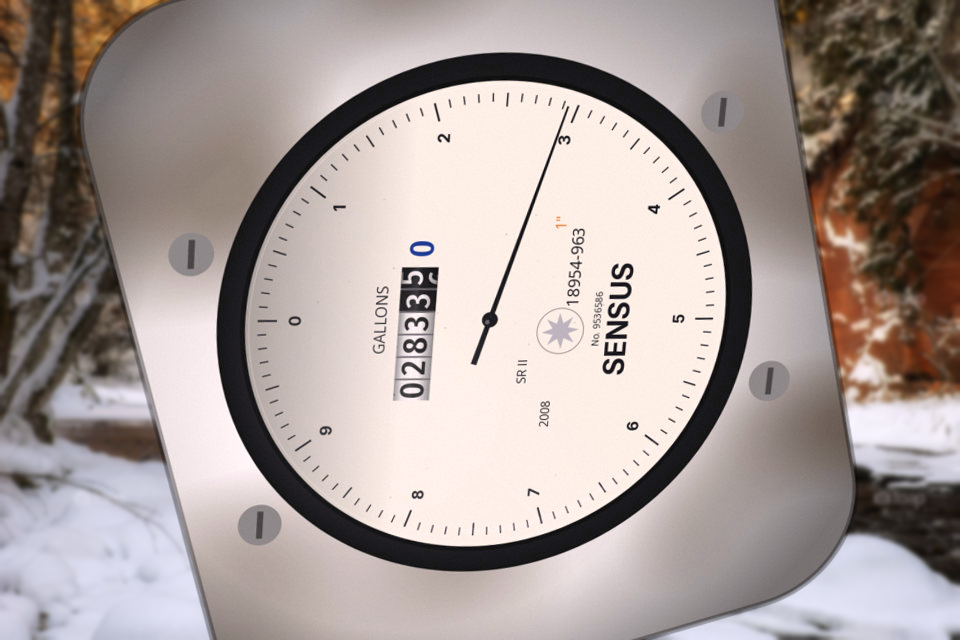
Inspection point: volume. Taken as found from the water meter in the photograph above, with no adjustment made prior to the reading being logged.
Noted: 283352.9 gal
